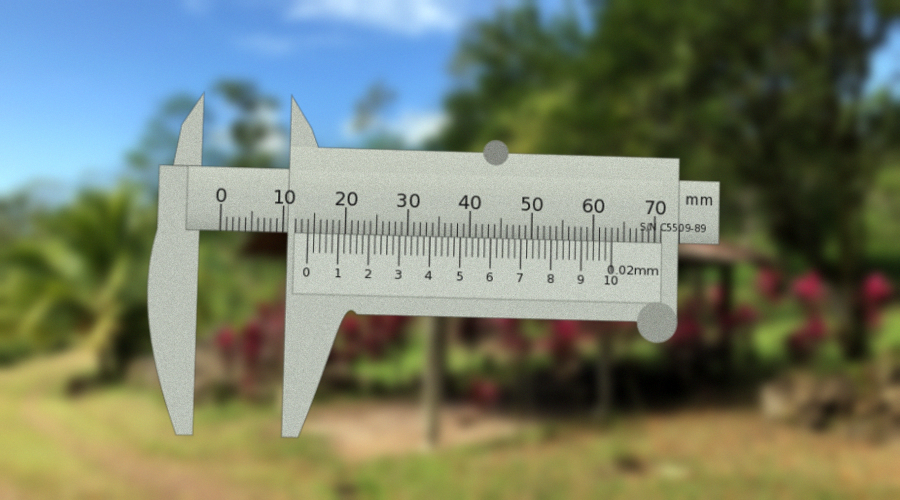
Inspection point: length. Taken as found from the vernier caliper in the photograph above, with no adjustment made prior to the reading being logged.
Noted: 14.0 mm
